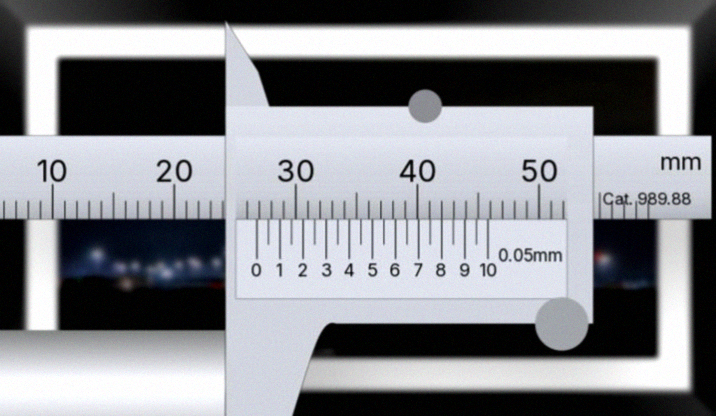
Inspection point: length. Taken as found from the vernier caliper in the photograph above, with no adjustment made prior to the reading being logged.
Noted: 26.8 mm
